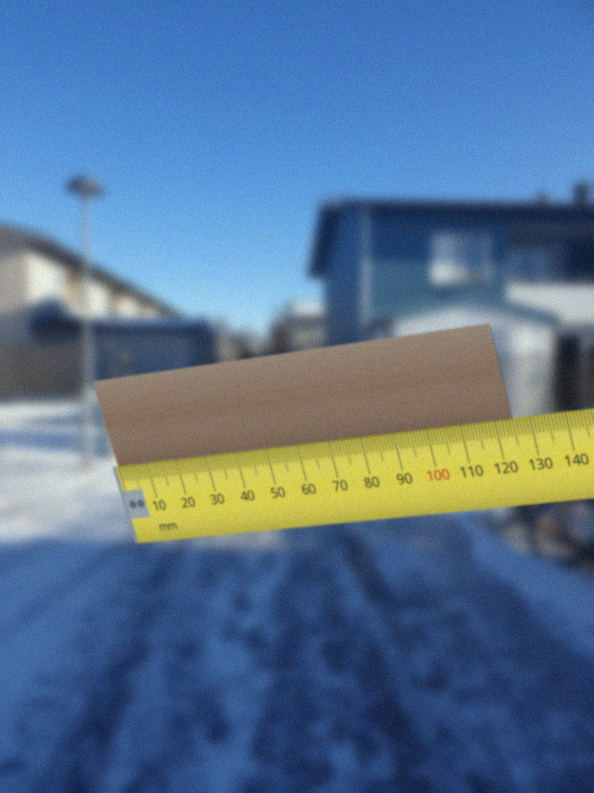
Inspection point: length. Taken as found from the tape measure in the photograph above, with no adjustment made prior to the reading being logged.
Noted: 125 mm
